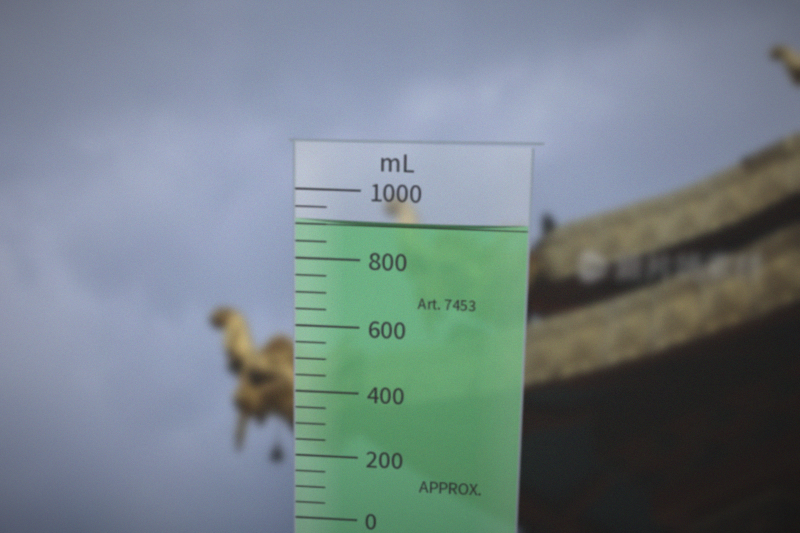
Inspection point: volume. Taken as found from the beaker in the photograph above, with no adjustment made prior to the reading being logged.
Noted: 900 mL
